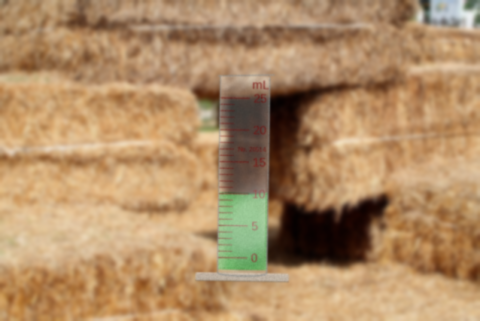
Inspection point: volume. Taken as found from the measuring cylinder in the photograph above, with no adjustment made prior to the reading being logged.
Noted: 10 mL
